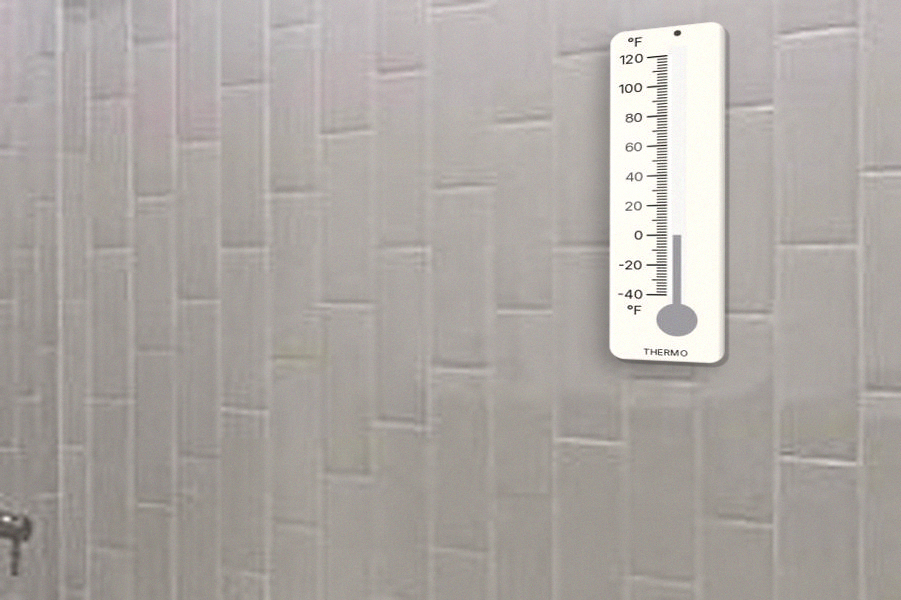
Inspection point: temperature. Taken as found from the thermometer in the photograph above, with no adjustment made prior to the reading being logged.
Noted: 0 °F
